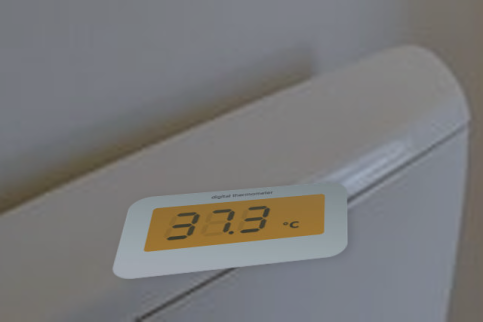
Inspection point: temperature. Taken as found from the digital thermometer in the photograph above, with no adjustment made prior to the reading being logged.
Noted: 37.3 °C
